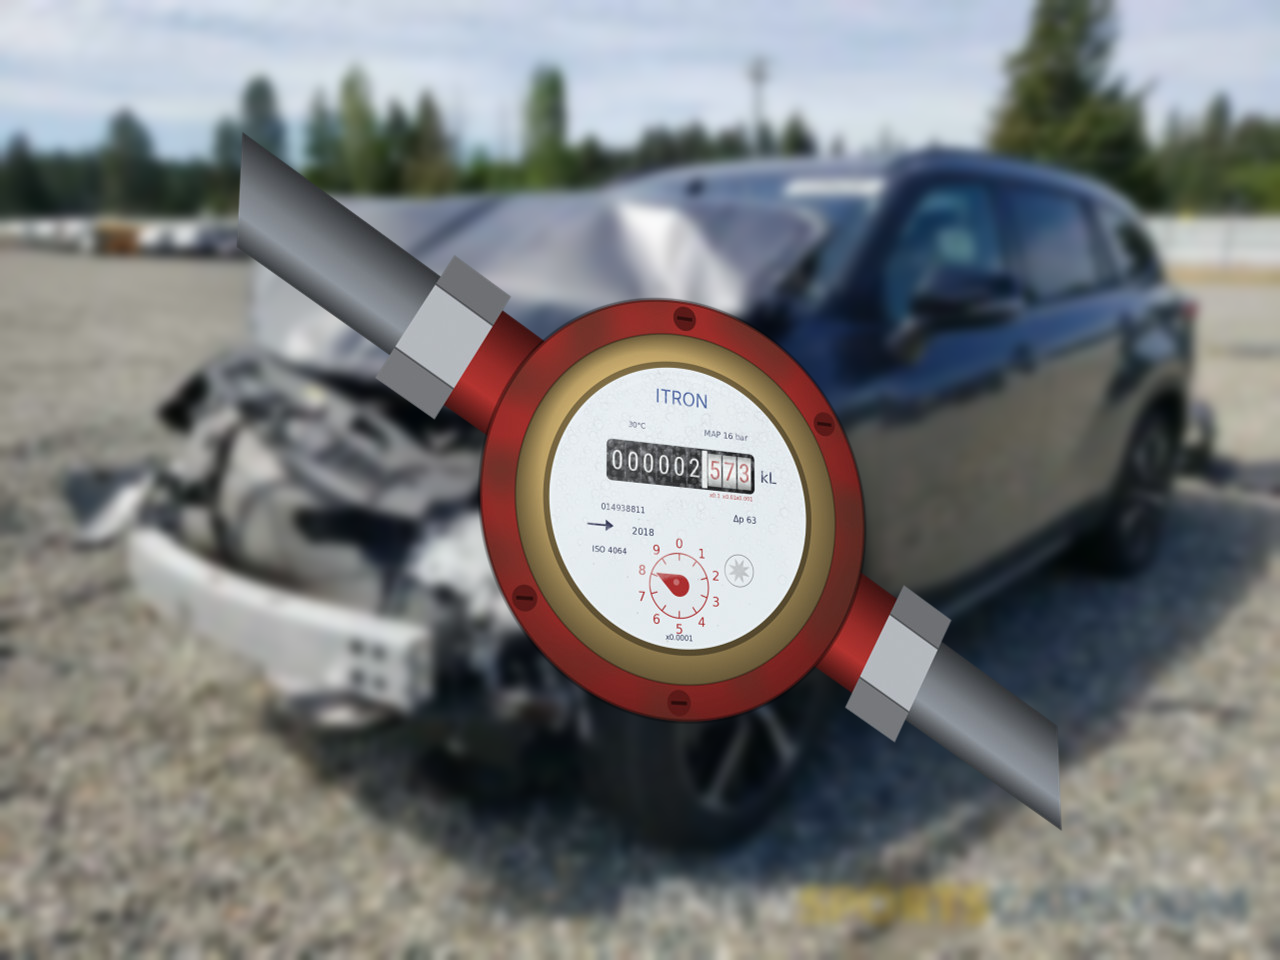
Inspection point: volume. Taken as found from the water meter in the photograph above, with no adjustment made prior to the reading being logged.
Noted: 2.5738 kL
